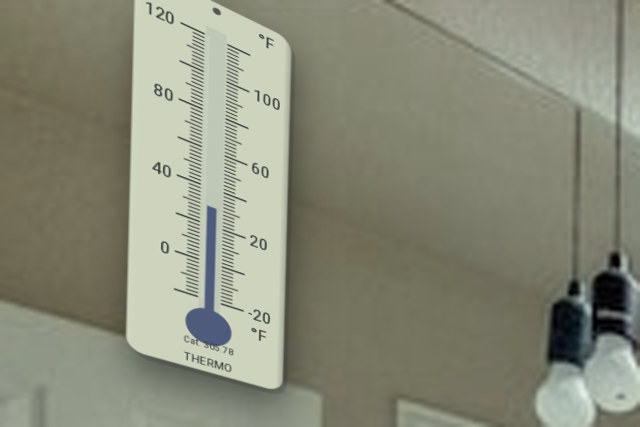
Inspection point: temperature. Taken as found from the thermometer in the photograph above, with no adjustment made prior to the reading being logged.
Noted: 30 °F
